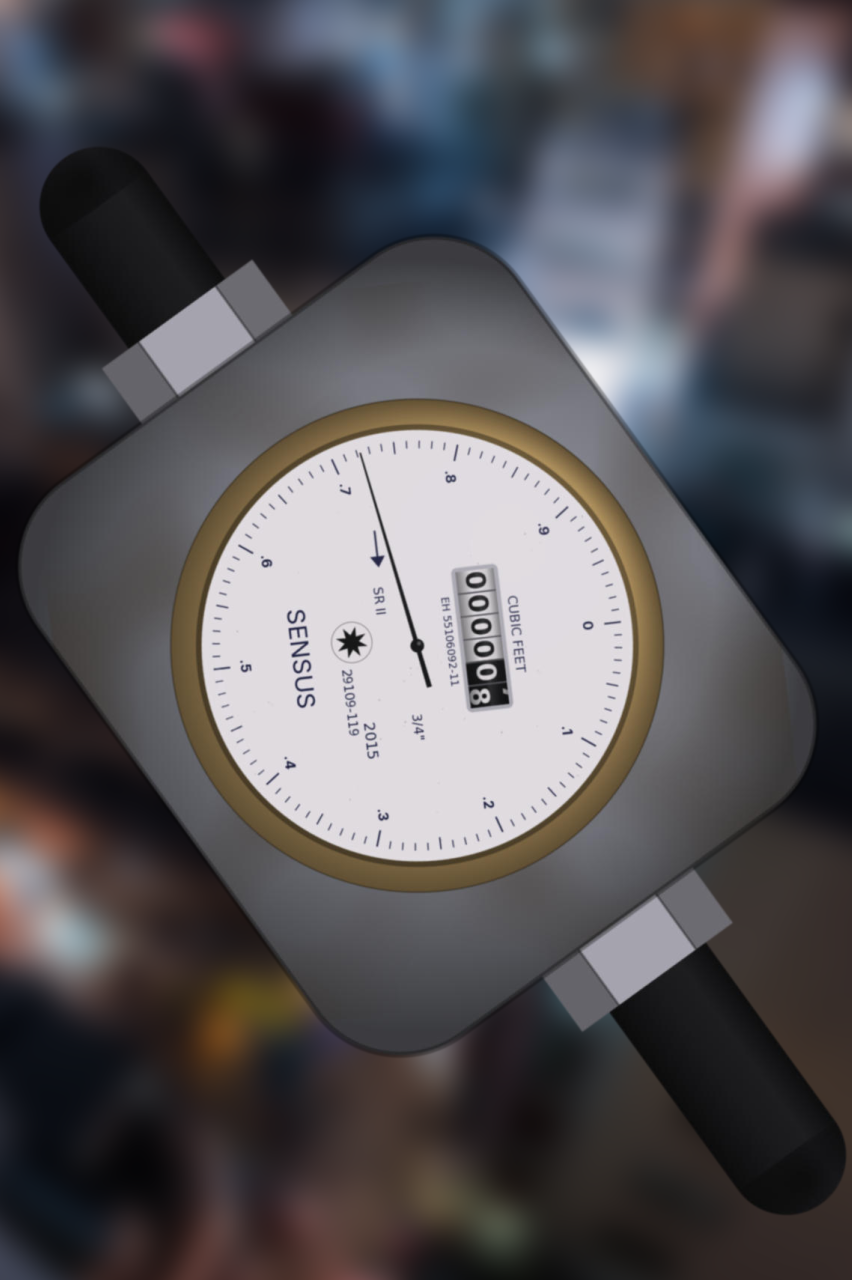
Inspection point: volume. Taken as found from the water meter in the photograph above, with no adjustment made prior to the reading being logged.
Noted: 7.72 ft³
